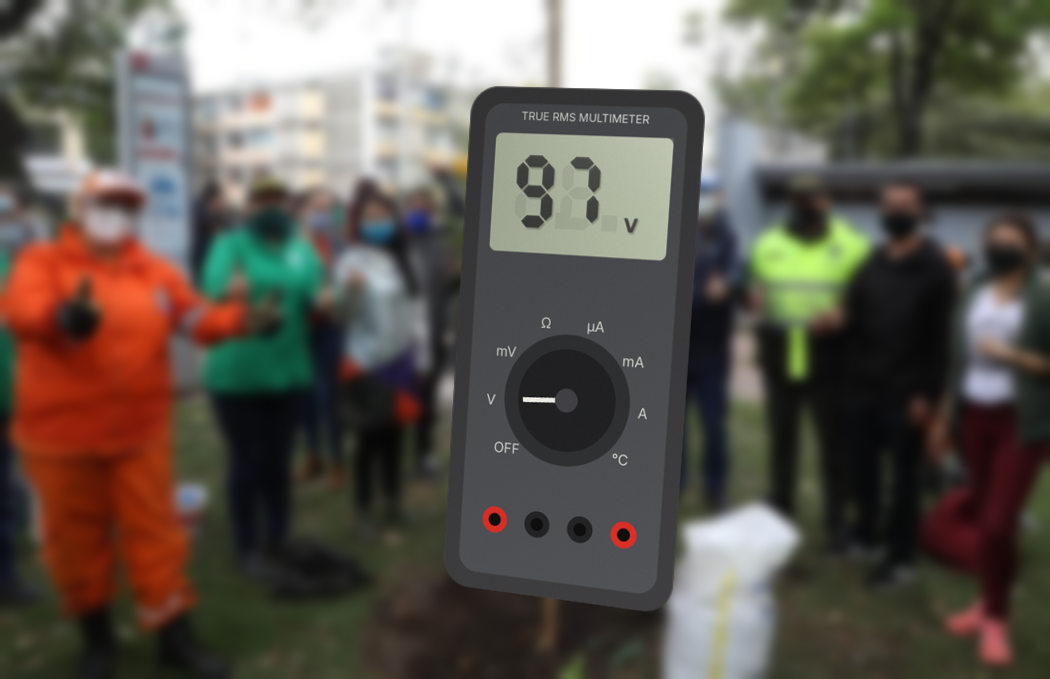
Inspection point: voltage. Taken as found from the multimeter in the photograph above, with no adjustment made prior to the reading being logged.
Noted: 97 V
